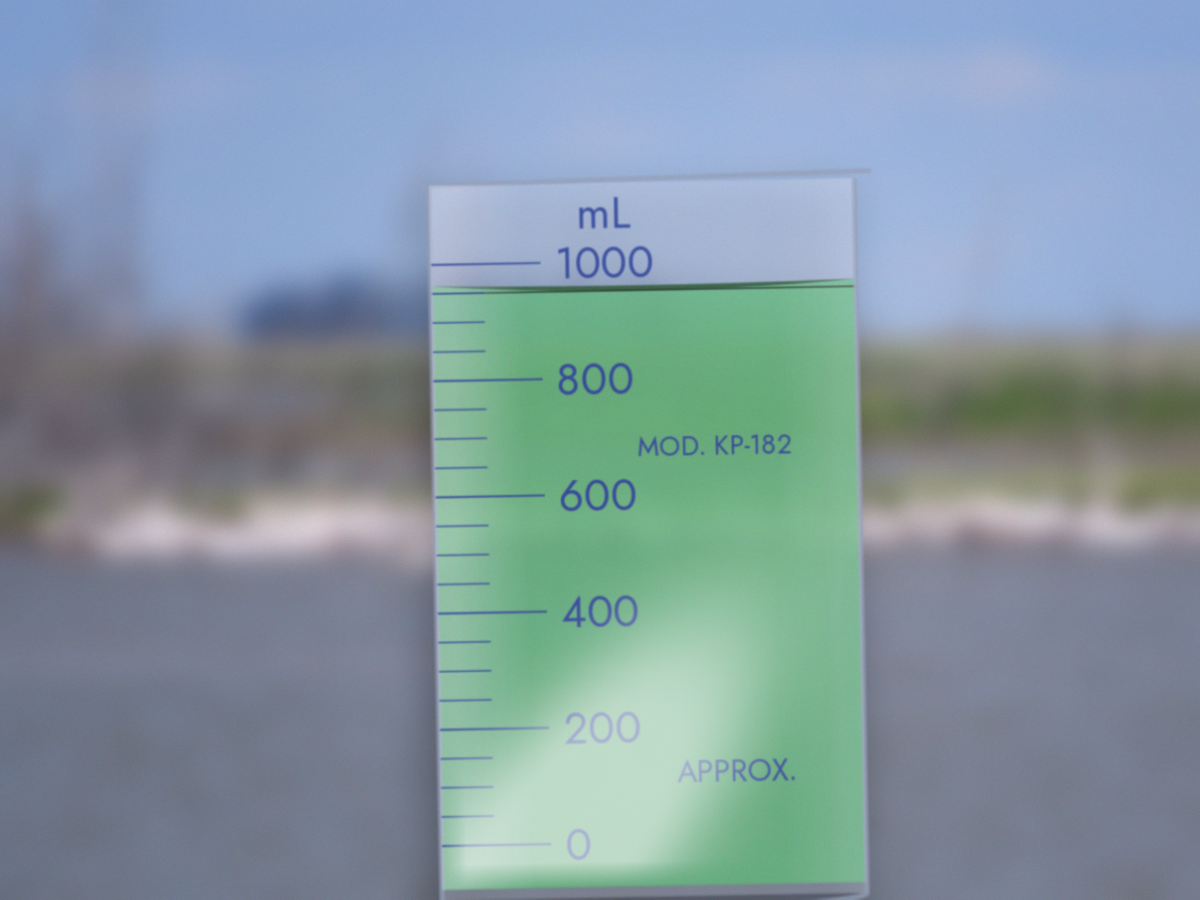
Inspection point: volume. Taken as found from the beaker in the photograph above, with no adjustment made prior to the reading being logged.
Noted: 950 mL
